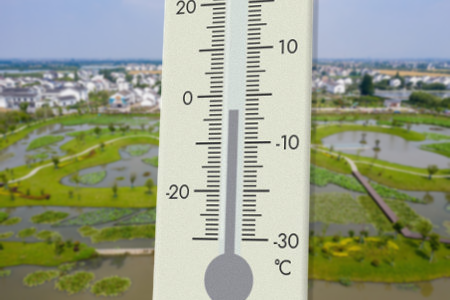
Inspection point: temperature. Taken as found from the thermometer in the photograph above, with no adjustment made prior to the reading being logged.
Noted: -3 °C
